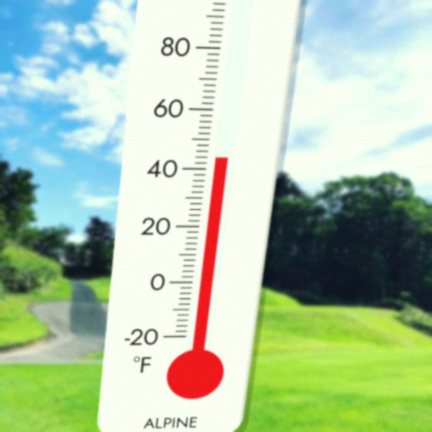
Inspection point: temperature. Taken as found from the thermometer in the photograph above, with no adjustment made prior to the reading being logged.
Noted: 44 °F
